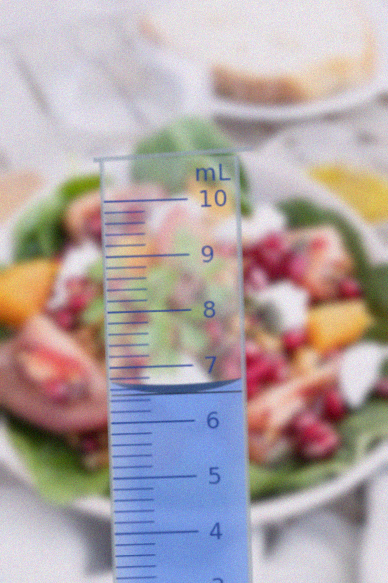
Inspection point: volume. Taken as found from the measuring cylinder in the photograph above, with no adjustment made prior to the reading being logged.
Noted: 6.5 mL
